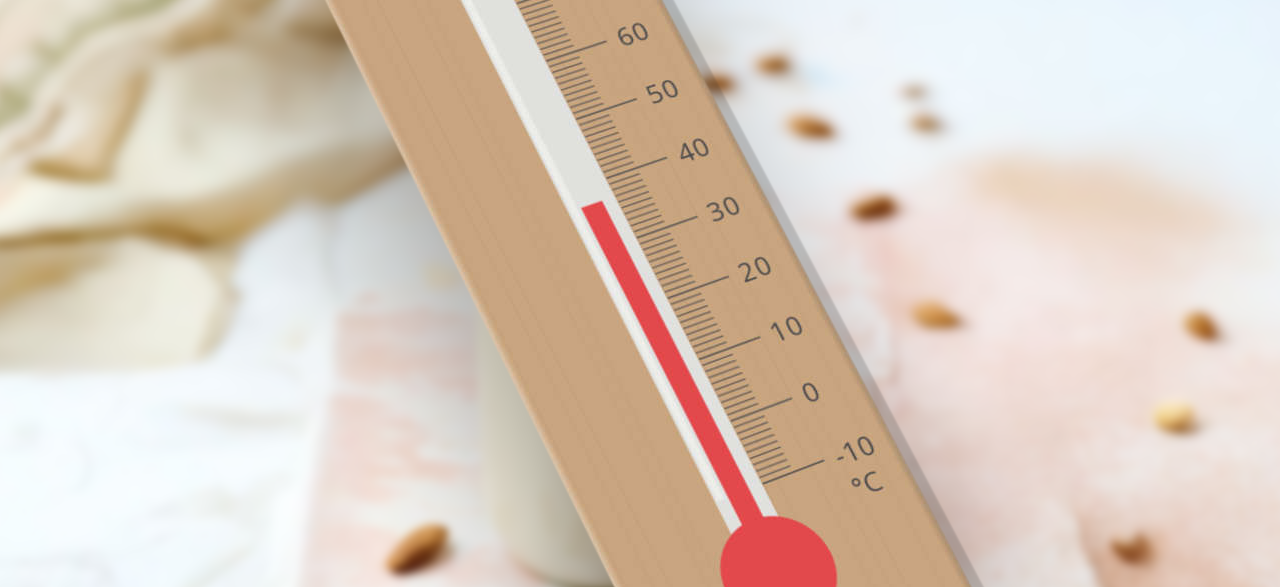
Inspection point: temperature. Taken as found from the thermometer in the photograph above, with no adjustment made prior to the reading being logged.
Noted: 37 °C
